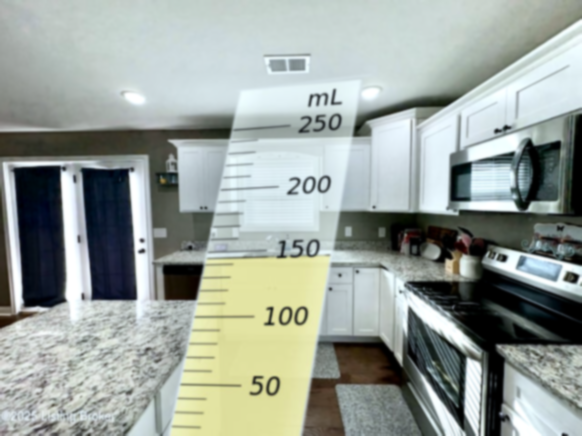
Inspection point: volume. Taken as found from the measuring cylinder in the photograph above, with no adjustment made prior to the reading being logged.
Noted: 145 mL
